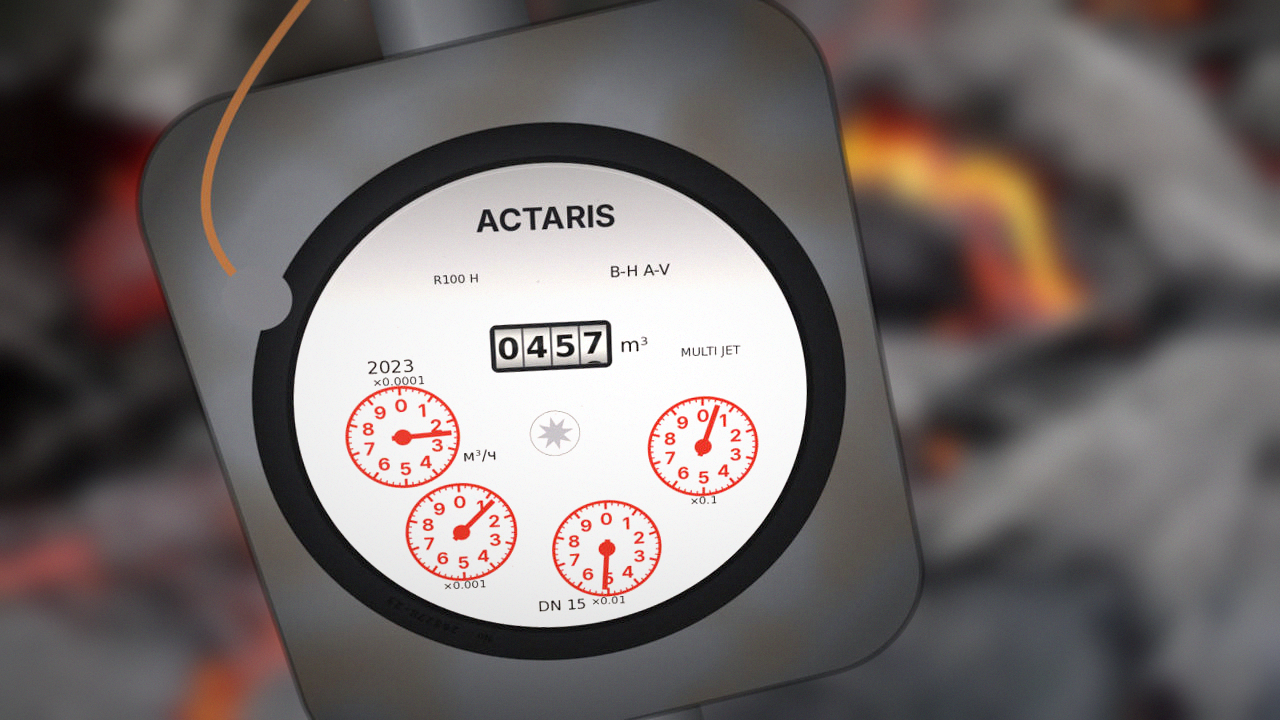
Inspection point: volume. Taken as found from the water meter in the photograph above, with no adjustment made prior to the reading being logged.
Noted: 457.0512 m³
